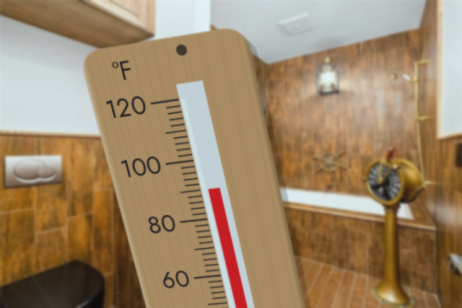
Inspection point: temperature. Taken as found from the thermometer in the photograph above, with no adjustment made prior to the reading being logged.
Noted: 90 °F
